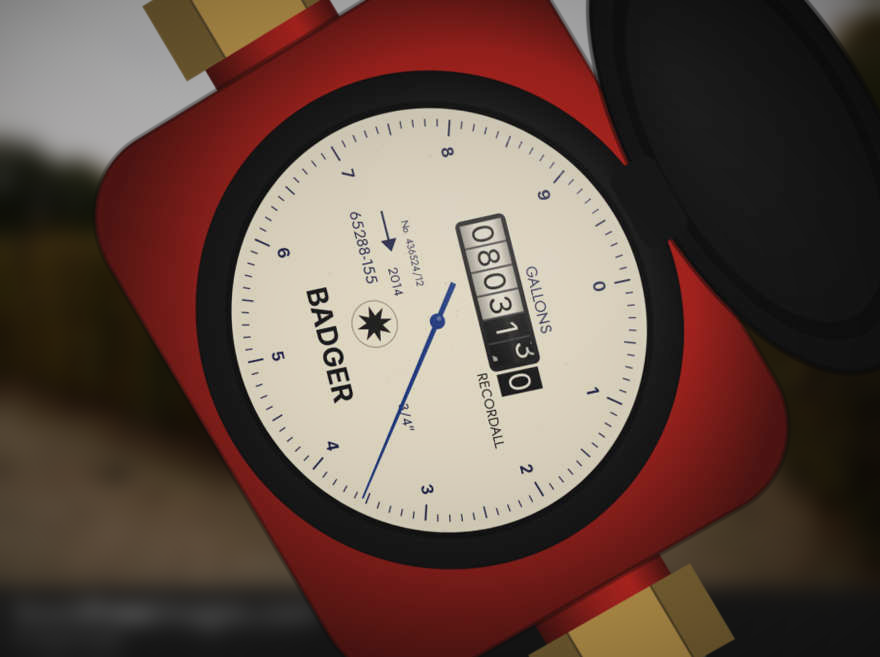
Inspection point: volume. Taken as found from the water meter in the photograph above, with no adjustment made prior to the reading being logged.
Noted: 803133.5 gal
